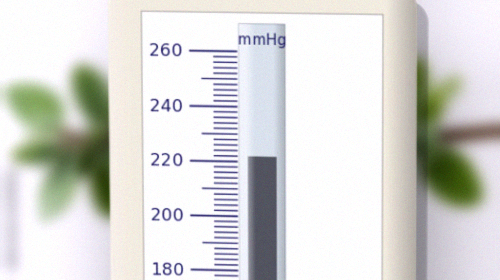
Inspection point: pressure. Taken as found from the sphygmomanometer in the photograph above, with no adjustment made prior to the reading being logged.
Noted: 222 mmHg
